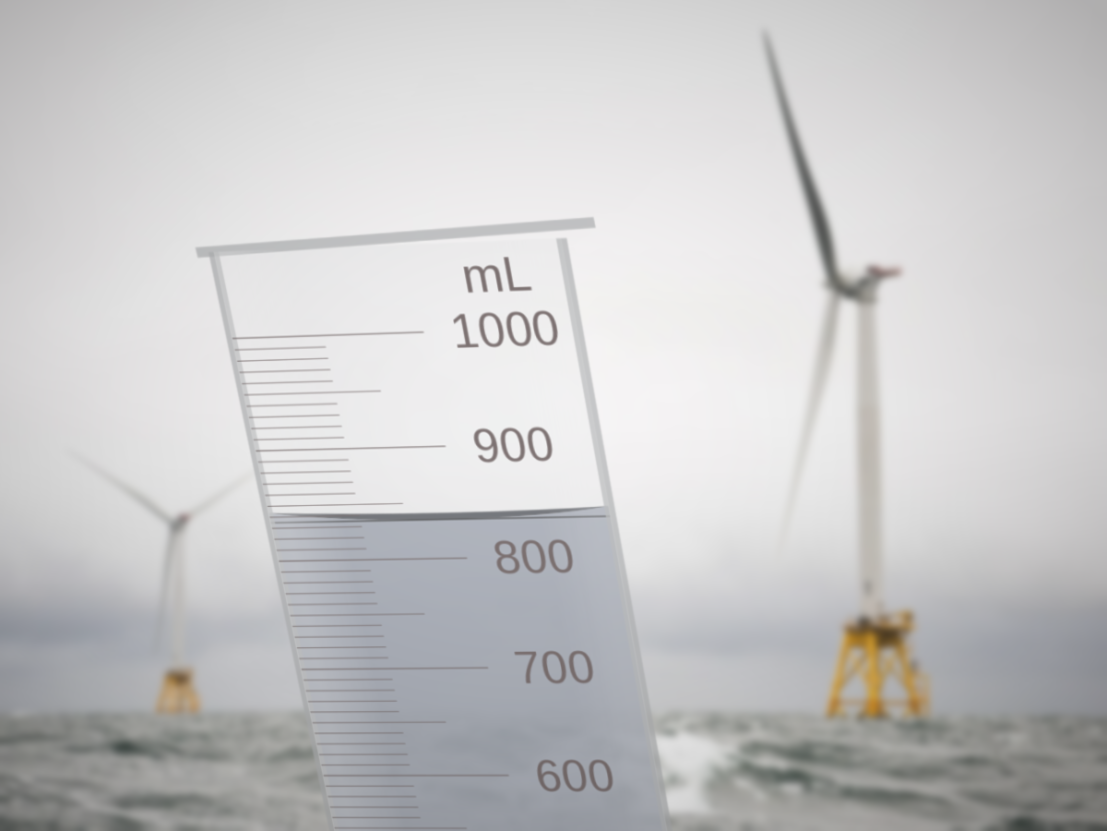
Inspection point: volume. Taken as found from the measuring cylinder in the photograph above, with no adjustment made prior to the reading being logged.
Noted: 835 mL
